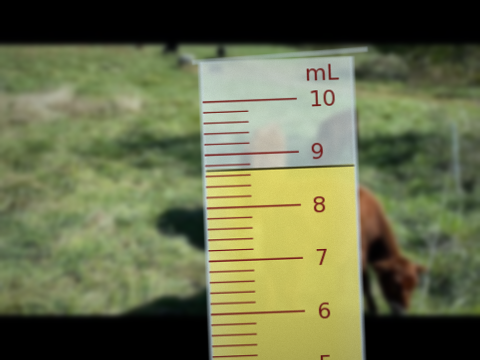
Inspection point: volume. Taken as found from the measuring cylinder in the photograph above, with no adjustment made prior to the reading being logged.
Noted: 8.7 mL
